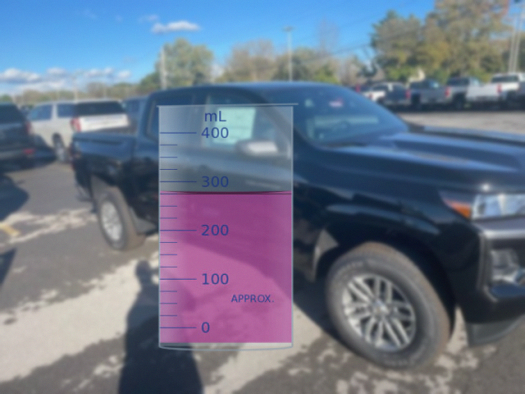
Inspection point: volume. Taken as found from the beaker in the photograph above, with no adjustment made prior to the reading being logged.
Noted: 275 mL
